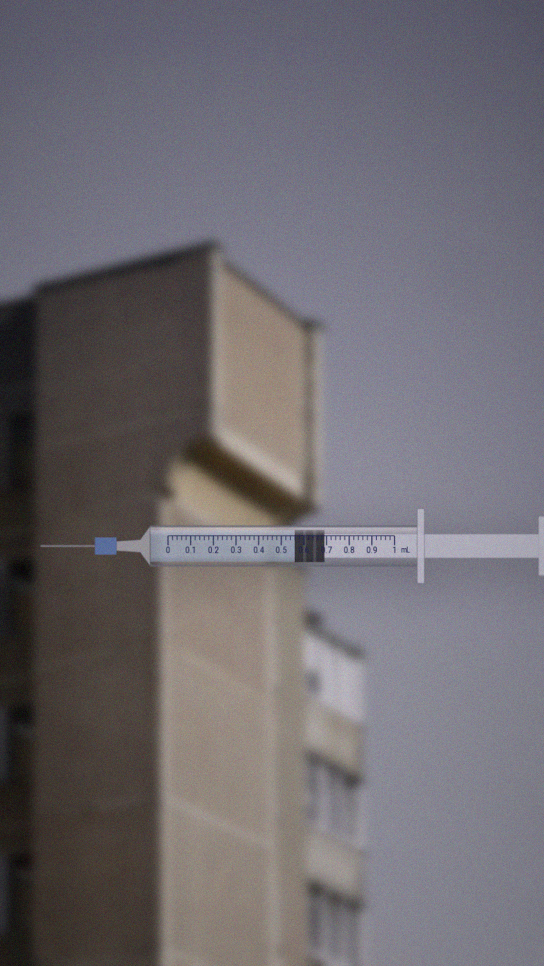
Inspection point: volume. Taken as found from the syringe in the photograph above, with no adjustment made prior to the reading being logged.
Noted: 0.56 mL
